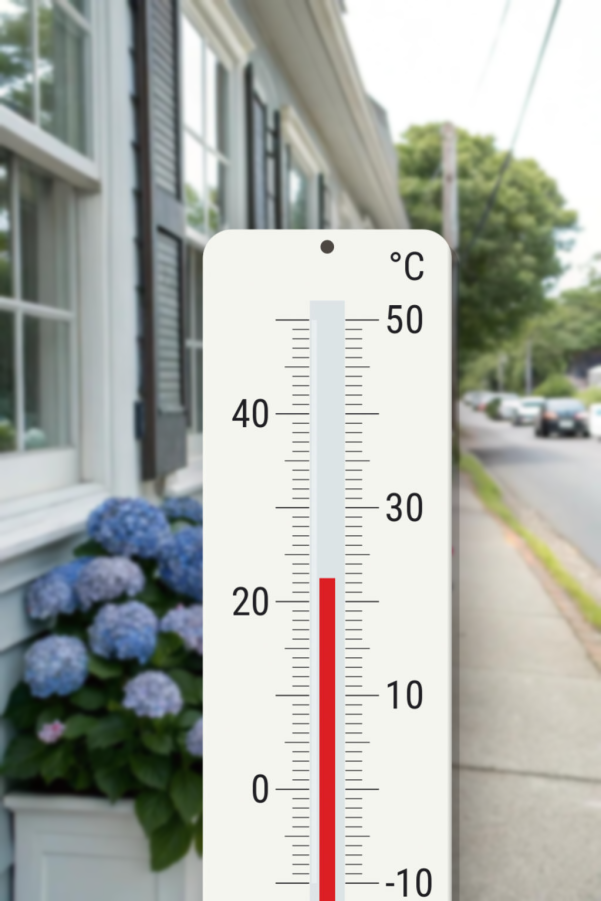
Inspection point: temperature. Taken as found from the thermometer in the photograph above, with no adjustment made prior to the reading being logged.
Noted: 22.5 °C
